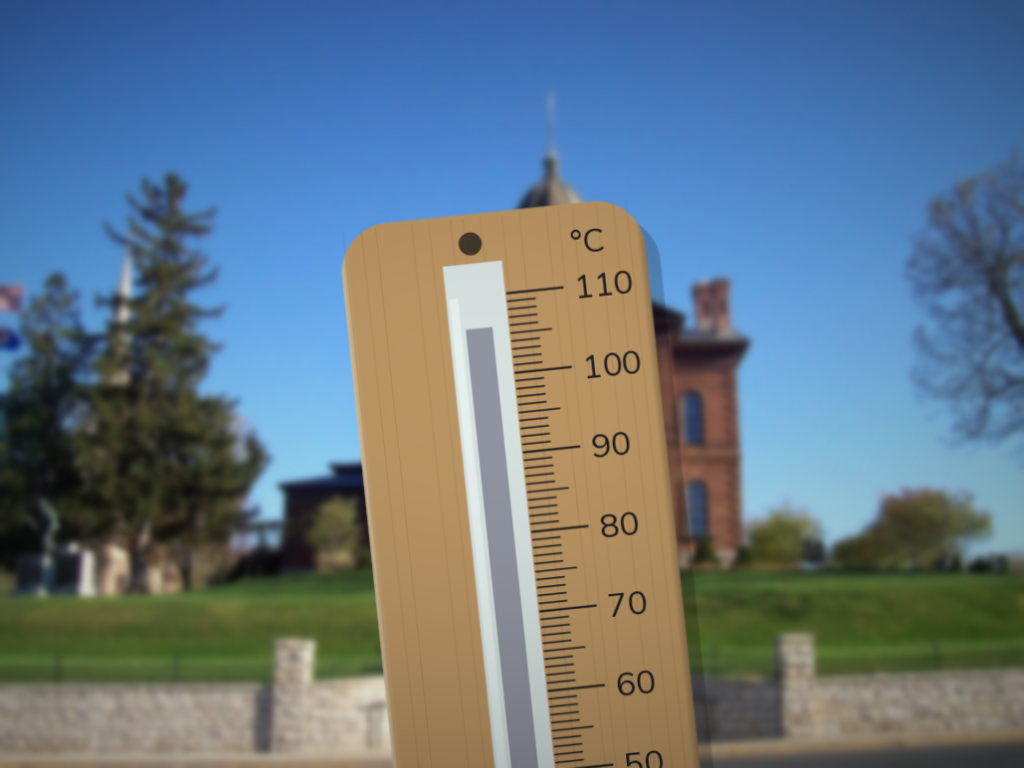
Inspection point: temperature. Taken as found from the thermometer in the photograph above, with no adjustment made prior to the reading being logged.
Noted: 106 °C
